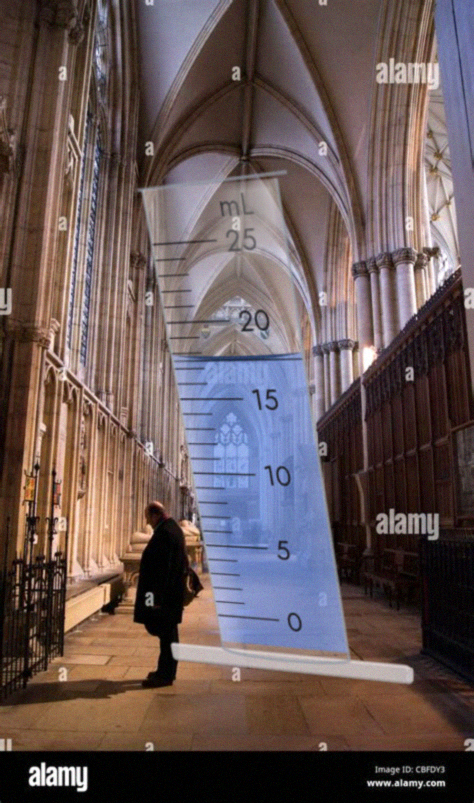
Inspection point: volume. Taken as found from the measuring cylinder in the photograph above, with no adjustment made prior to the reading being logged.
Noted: 17.5 mL
